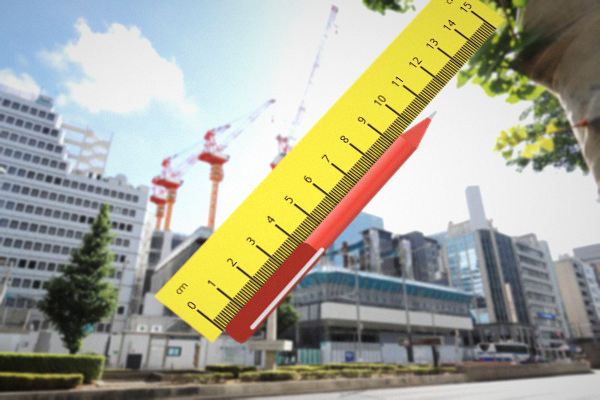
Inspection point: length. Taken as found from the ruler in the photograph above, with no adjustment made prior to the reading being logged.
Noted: 11 cm
